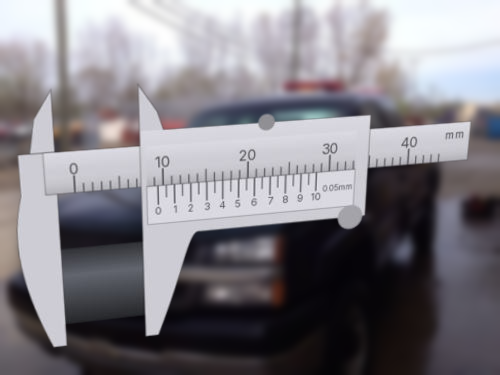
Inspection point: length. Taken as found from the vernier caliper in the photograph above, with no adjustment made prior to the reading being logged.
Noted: 9.4 mm
